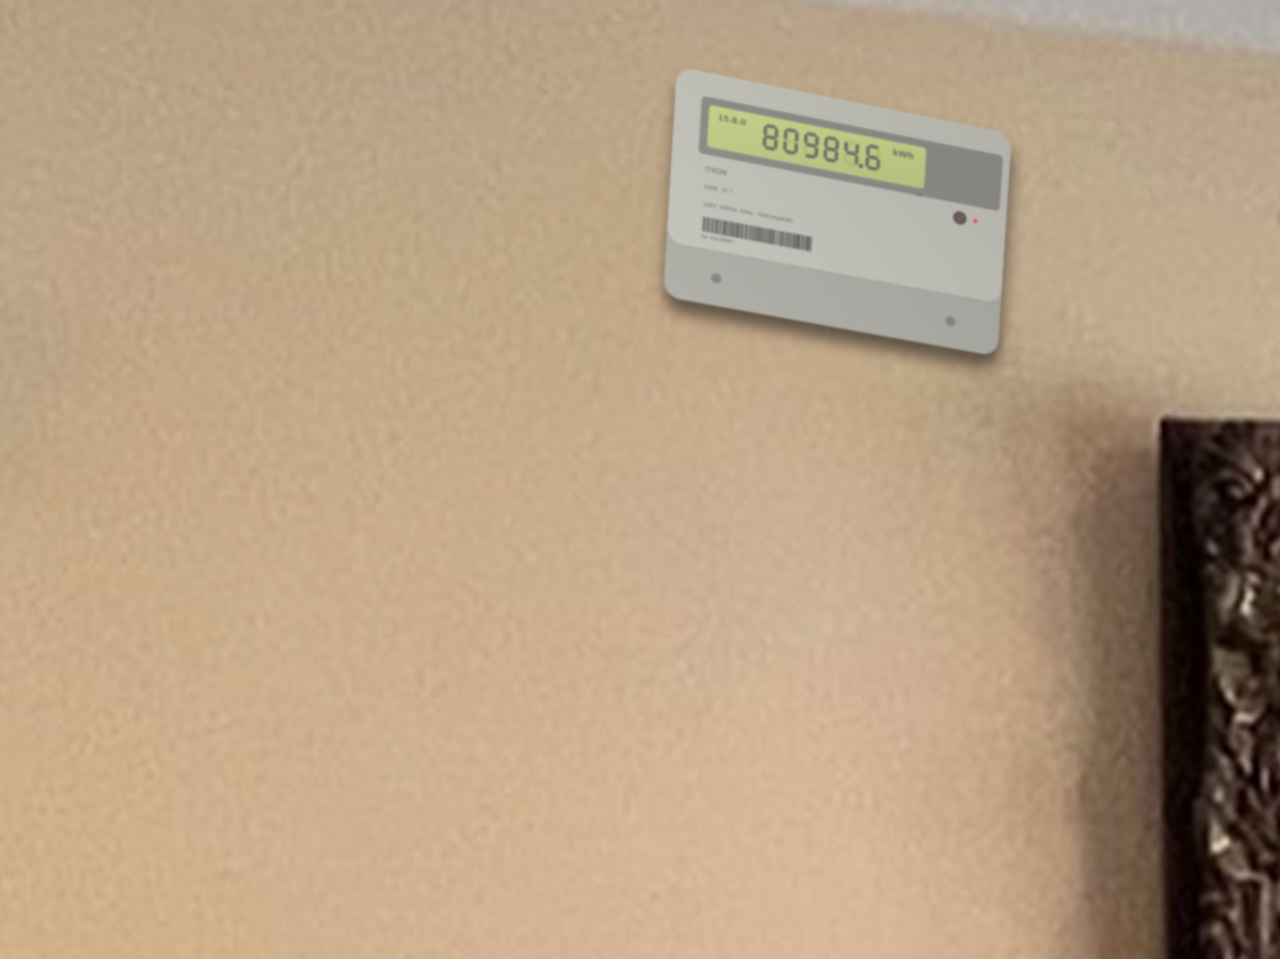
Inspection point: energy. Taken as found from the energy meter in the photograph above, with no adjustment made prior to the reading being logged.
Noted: 80984.6 kWh
